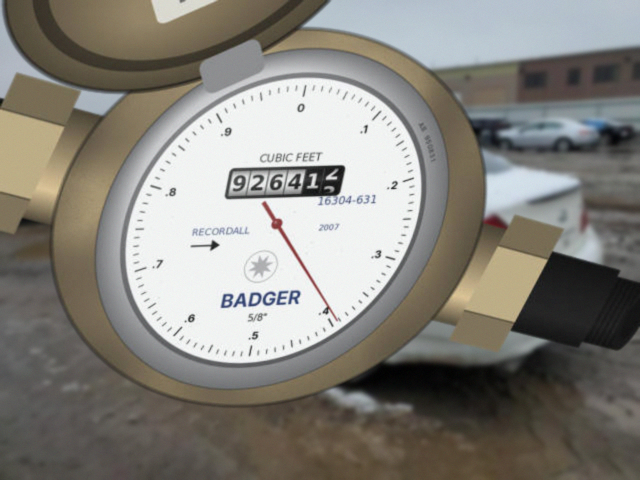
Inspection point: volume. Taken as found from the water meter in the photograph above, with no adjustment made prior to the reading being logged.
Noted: 926412.39 ft³
